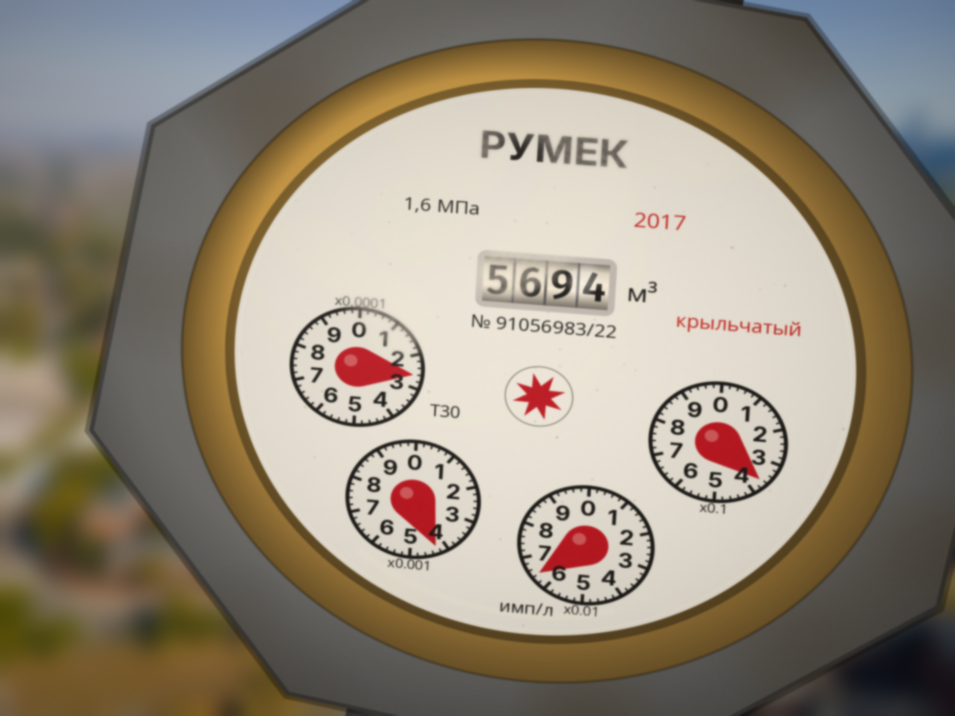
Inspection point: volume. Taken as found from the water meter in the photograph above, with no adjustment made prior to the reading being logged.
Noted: 5694.3642 m³
